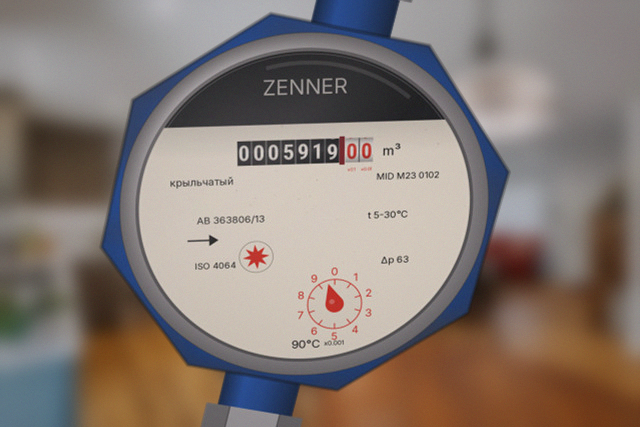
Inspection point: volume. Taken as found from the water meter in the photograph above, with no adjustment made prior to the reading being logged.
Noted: 5918.999 m³
